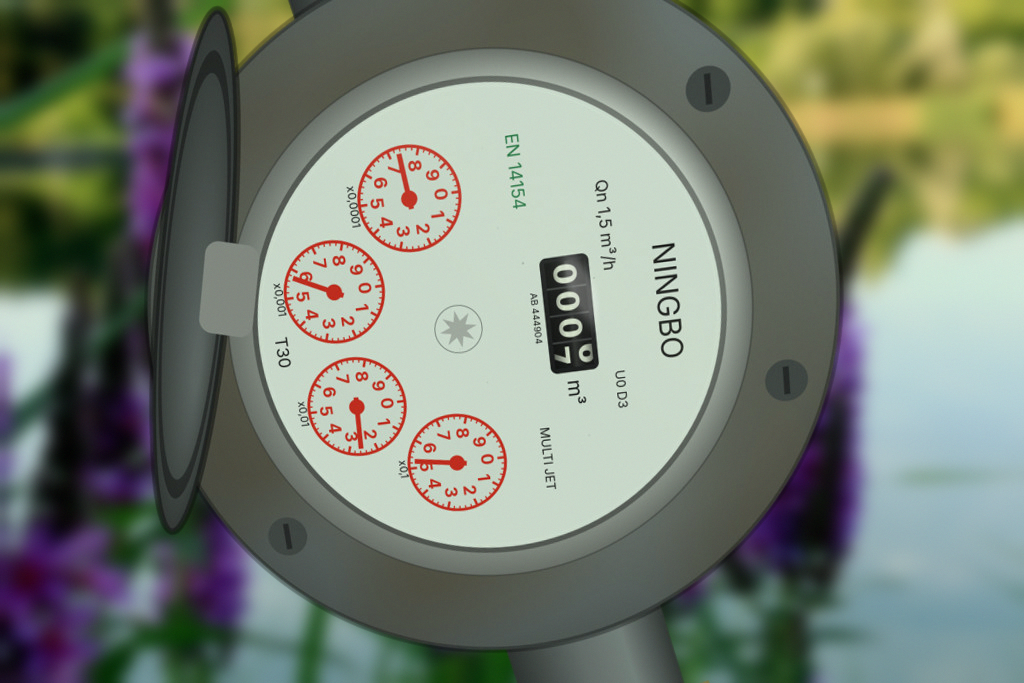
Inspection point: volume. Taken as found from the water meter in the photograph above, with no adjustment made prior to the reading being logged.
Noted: 6.5257 m³
